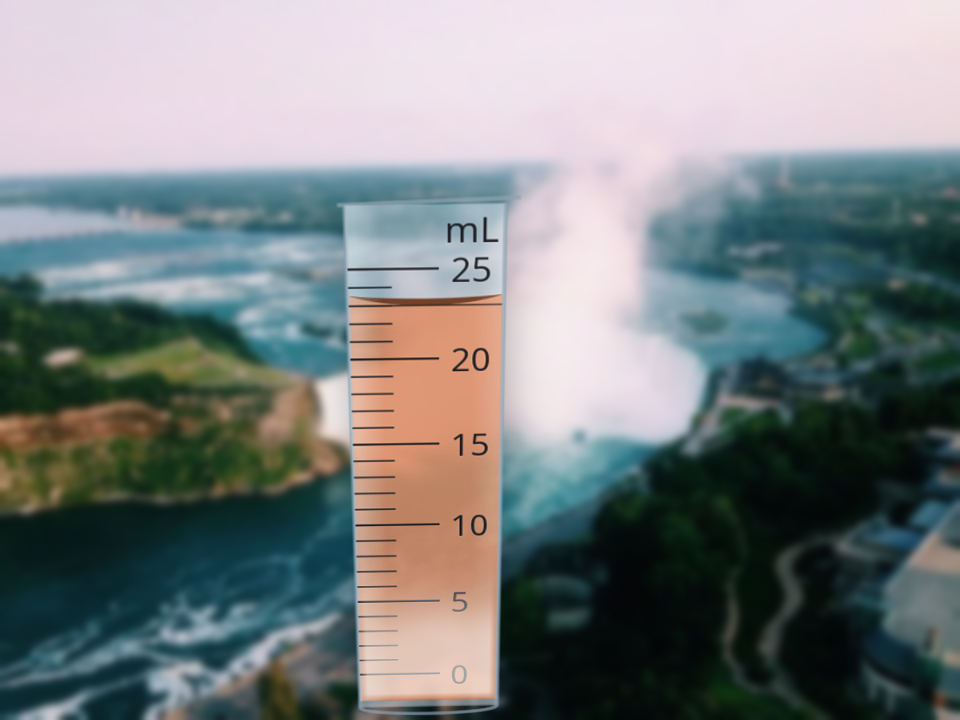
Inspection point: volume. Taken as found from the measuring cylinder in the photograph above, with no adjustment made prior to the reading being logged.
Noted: 23 mL
